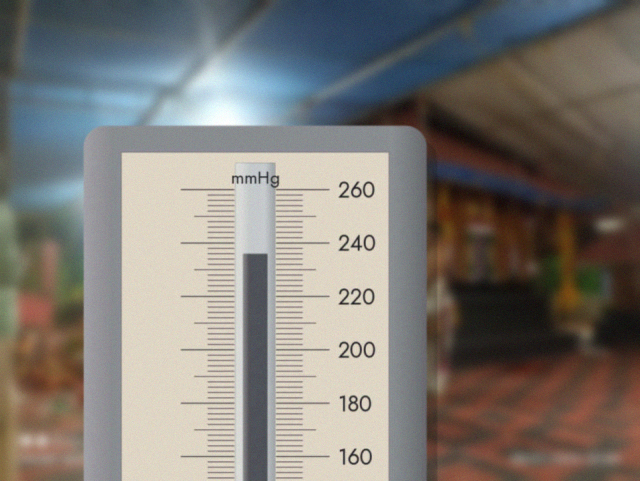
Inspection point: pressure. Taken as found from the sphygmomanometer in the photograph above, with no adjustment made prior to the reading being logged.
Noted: 236 mmHg
